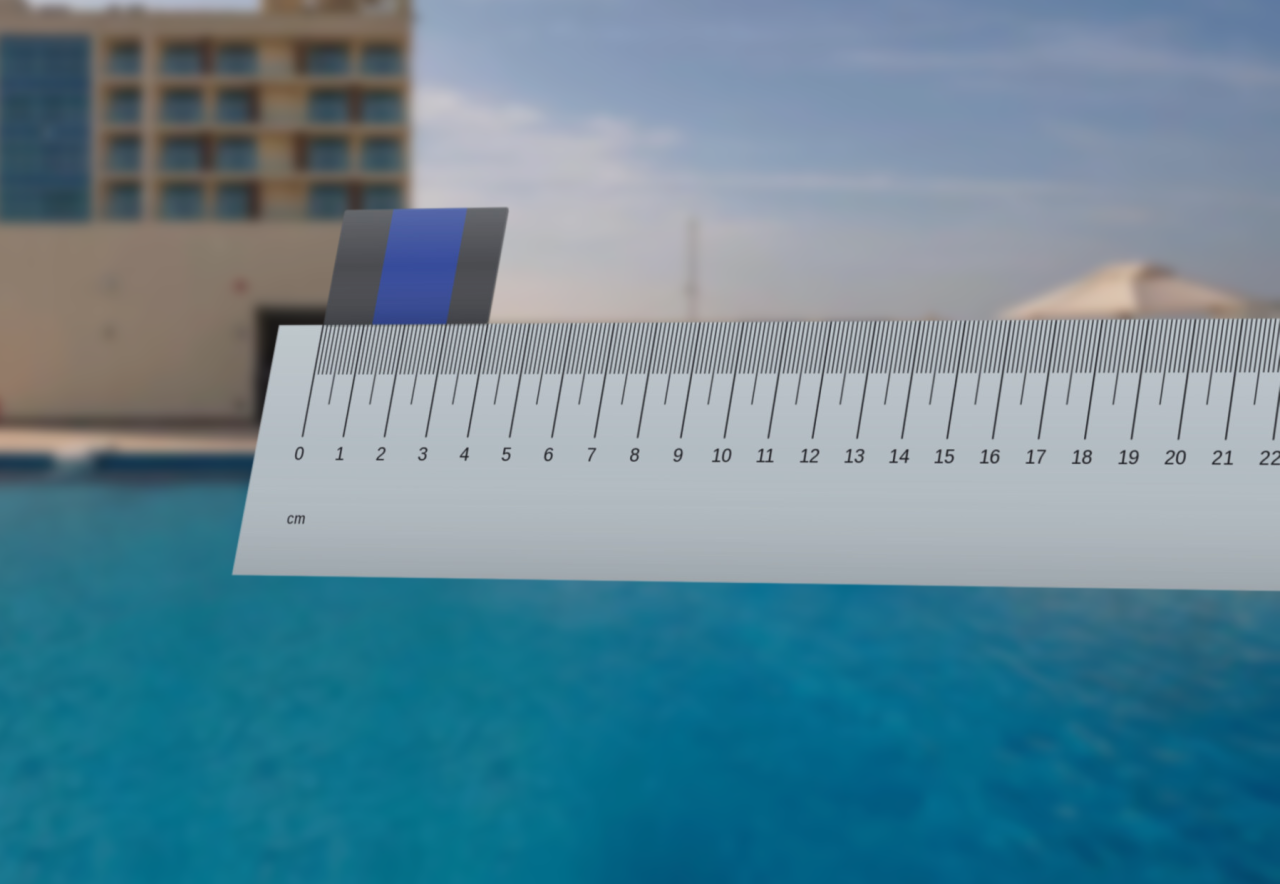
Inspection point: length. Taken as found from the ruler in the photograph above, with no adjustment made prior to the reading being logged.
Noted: 4 cm
